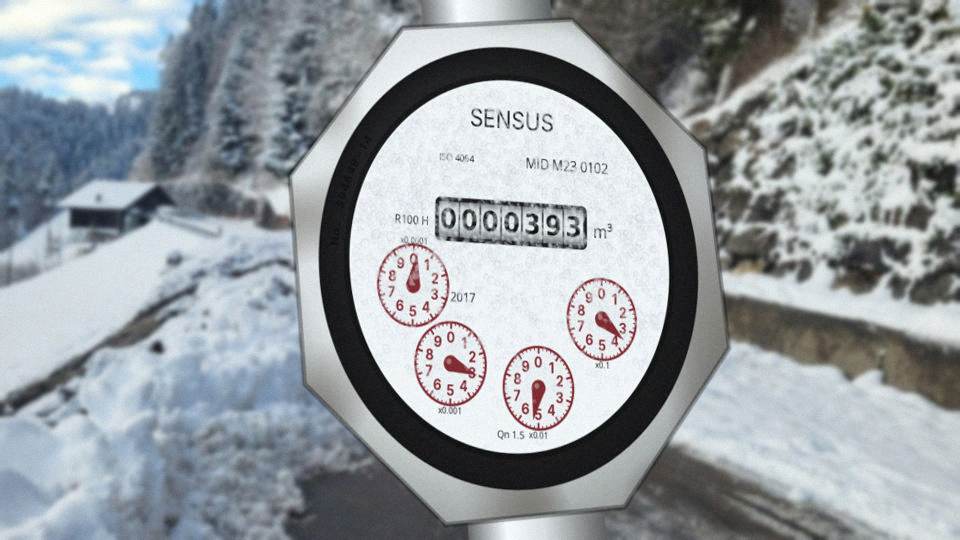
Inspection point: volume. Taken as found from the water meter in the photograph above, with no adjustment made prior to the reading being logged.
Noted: 393.3530 m³
